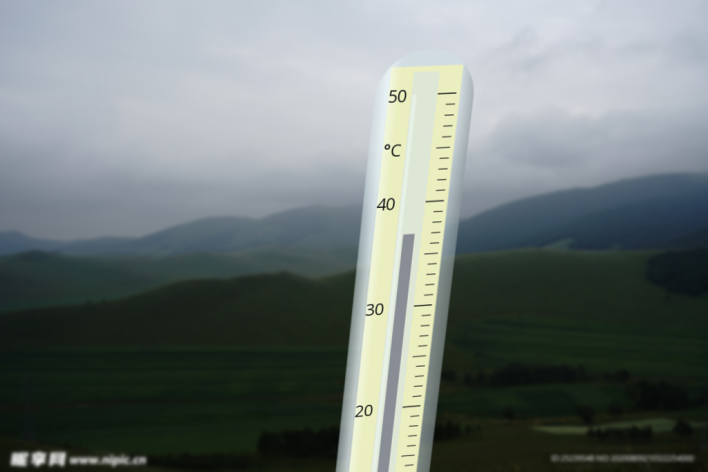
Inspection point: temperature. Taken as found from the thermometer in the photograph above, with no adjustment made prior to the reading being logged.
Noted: 37 °C
